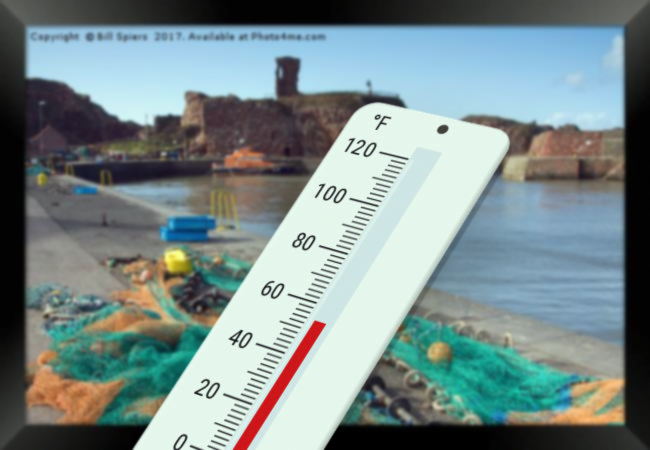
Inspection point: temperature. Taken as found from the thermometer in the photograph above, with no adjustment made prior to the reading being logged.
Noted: 54 °F
